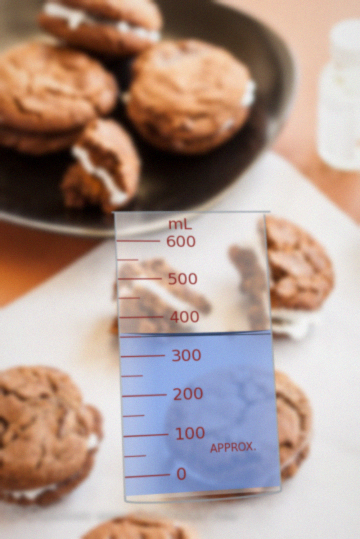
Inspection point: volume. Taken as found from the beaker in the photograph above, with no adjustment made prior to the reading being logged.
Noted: 350 mL
